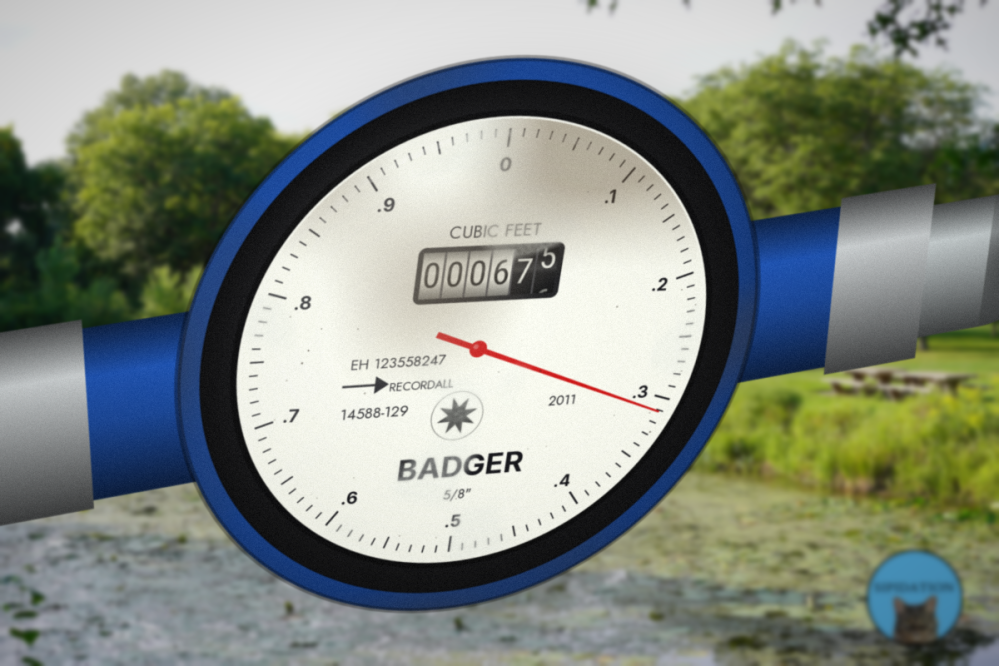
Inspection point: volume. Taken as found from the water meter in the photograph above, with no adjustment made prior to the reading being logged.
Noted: 675.31 ft³
